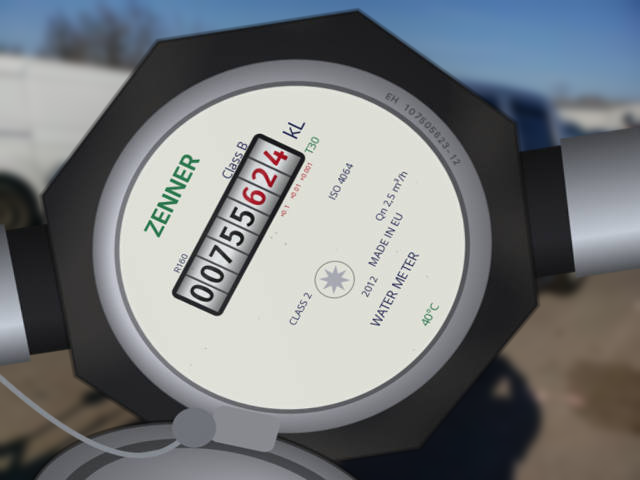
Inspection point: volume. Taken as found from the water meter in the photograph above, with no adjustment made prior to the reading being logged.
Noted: 755.624 kL
